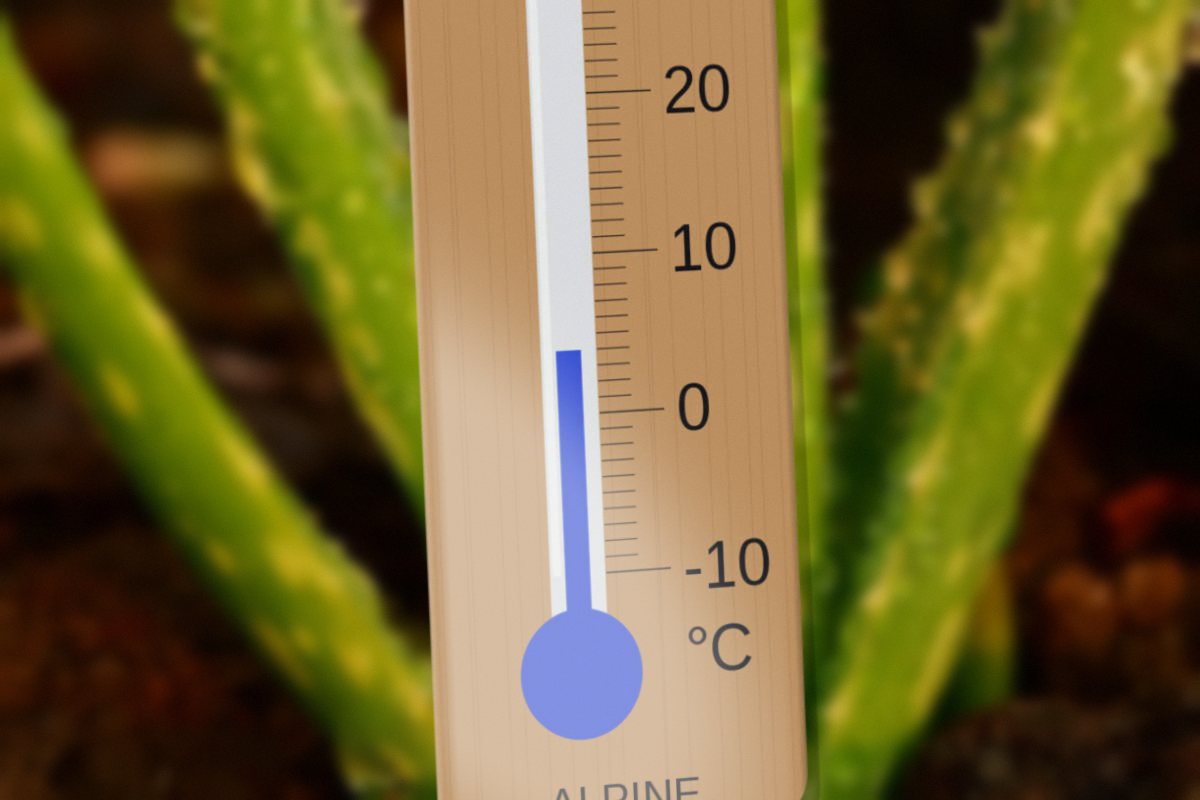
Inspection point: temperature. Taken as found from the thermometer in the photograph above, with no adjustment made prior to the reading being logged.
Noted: 4 °C
